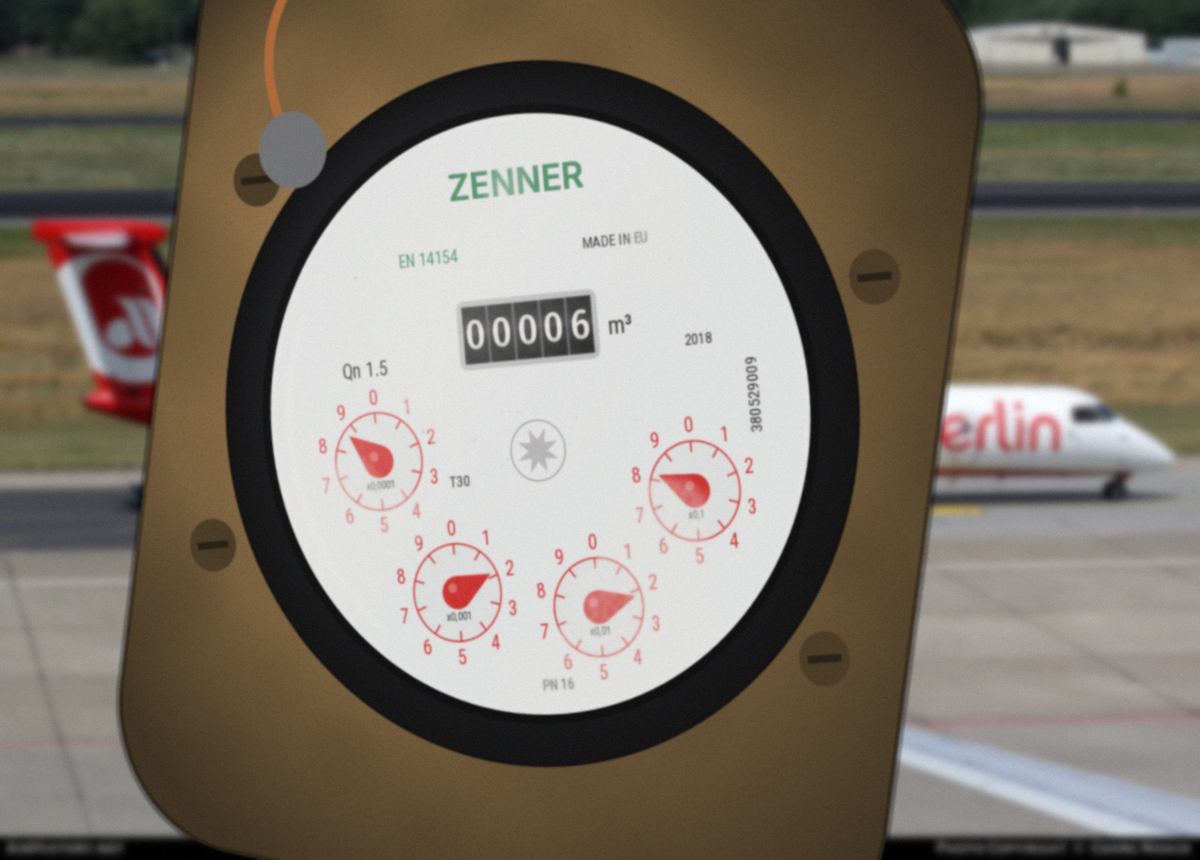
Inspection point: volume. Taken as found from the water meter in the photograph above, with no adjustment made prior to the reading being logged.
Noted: 6.8218 m³
